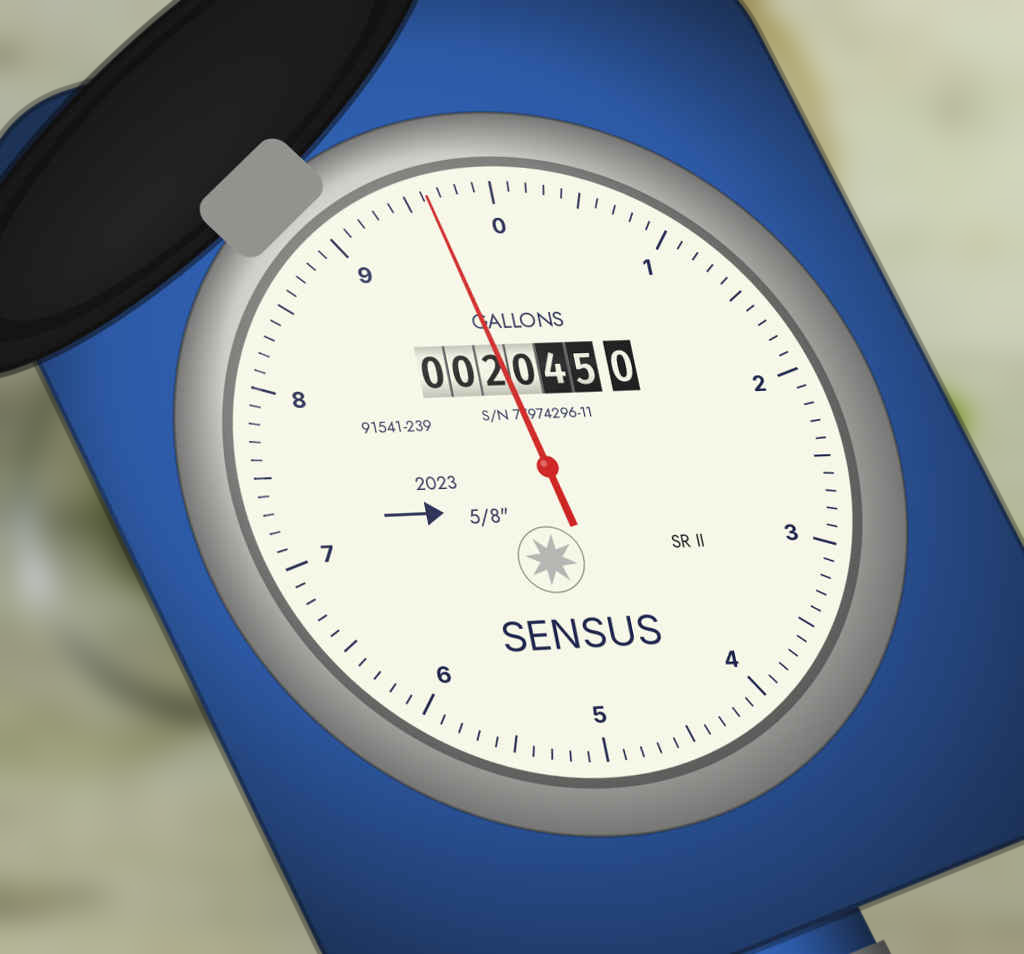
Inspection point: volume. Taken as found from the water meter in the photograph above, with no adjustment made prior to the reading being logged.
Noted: 20449.6 gal
